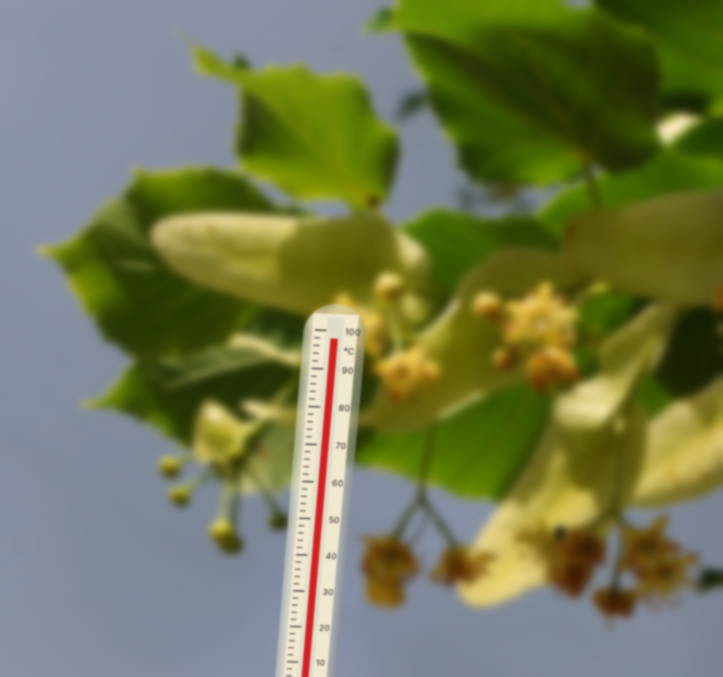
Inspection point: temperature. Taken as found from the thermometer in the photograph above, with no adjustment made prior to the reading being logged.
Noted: 98 °C
